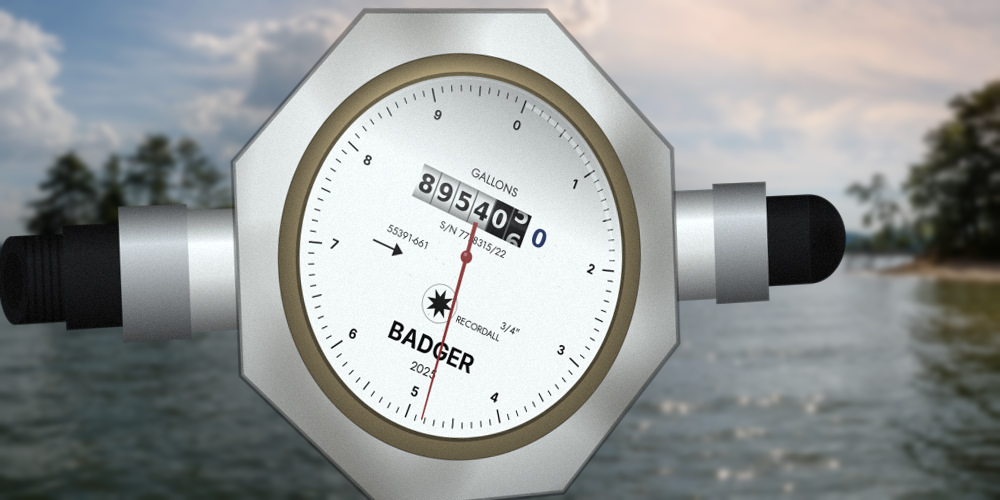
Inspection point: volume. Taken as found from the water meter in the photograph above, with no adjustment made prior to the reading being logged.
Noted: 8954054.8 gal
